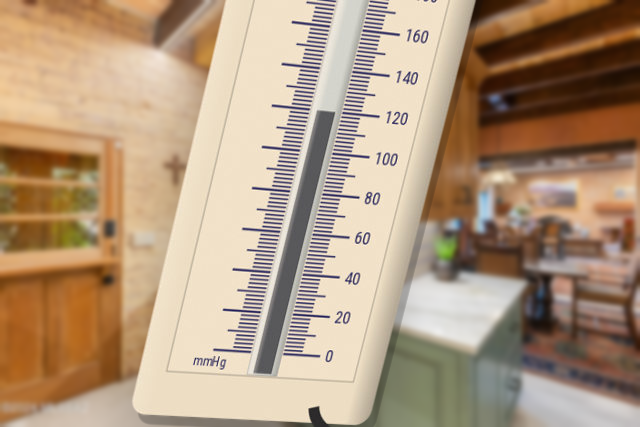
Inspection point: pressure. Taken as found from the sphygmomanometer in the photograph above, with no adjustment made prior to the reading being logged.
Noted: 120 mmHg
